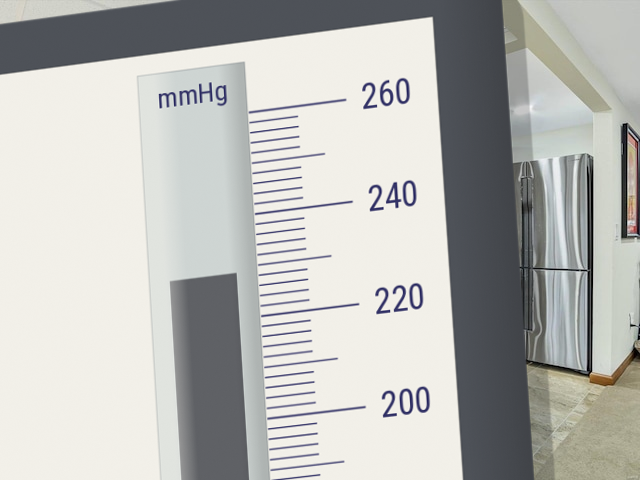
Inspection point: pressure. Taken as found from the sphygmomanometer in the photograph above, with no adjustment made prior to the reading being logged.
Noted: 229 mmHg
